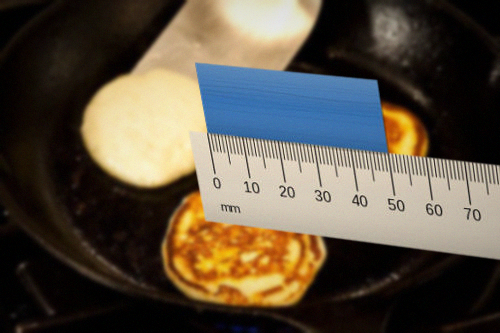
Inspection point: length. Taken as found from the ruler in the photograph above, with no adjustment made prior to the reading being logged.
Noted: 50 mm
